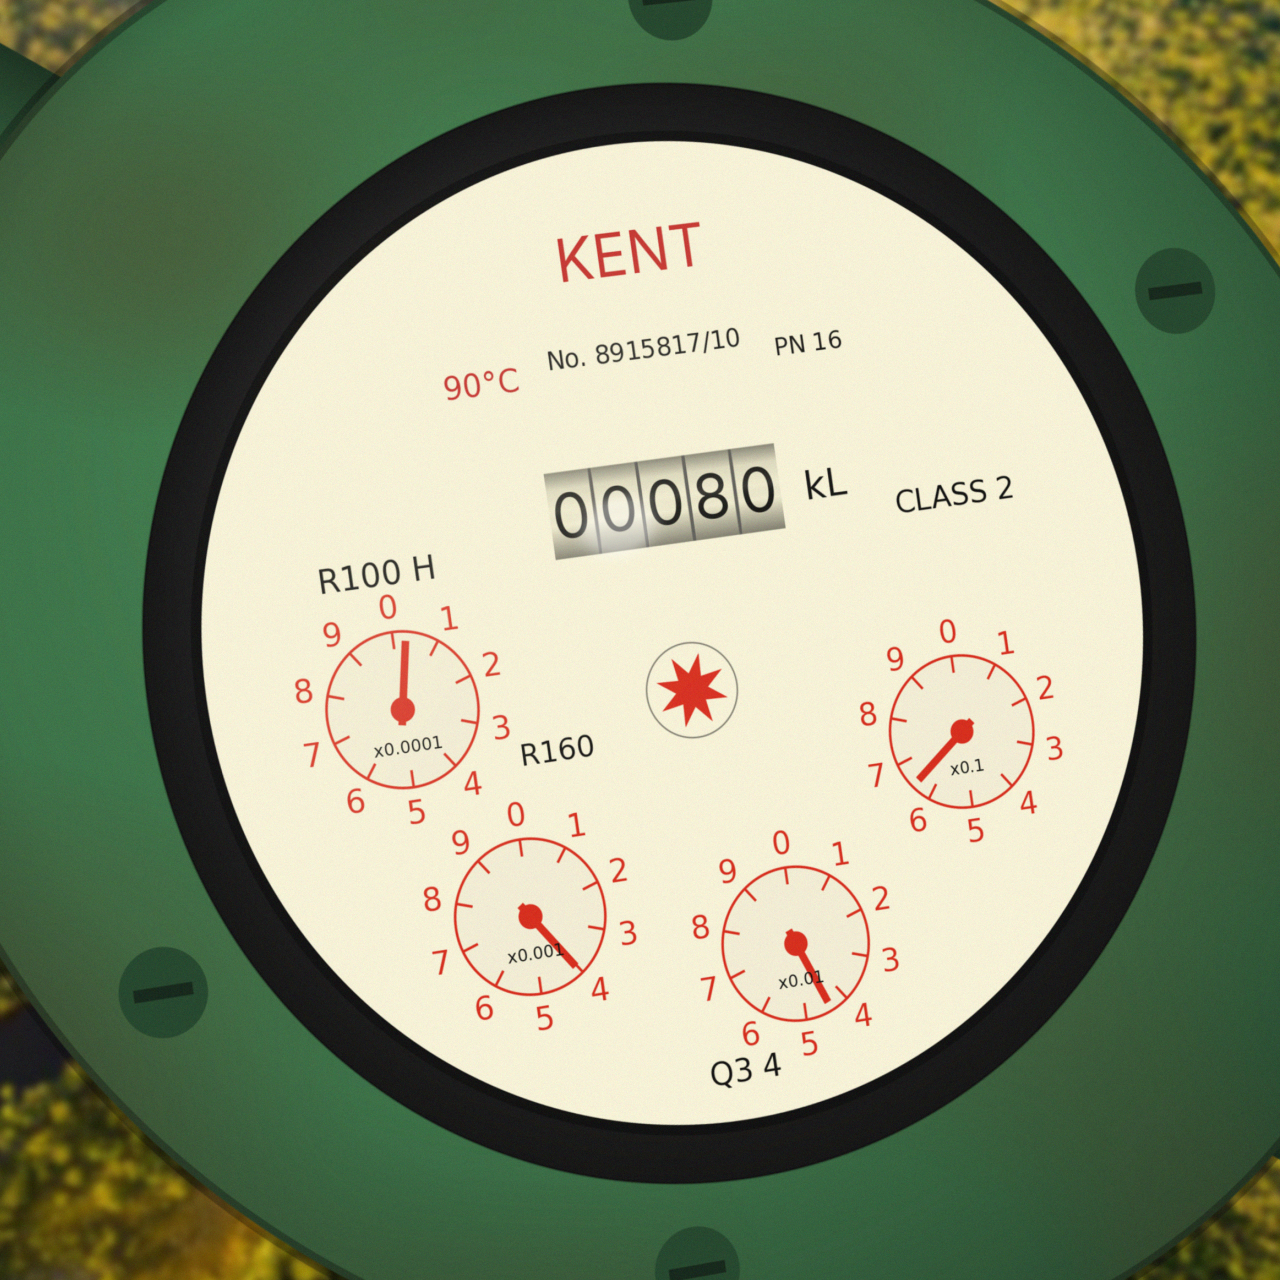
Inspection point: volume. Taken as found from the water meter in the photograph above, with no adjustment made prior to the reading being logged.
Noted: 80.6440 kL
